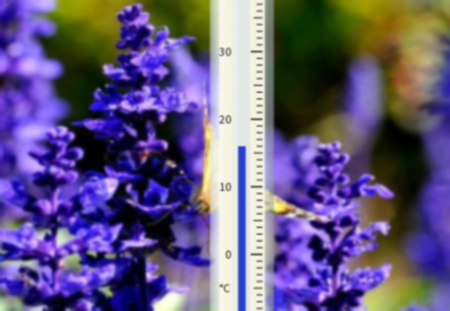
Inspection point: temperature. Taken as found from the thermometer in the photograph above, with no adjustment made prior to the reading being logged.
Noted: 16 °C
